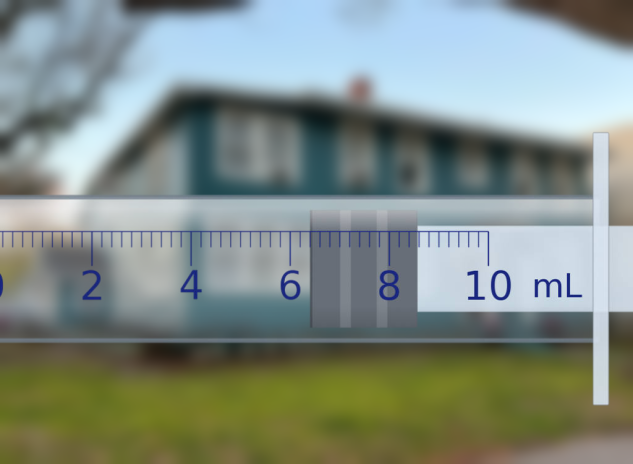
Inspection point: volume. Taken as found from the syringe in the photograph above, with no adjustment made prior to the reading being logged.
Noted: 6.4 mL
